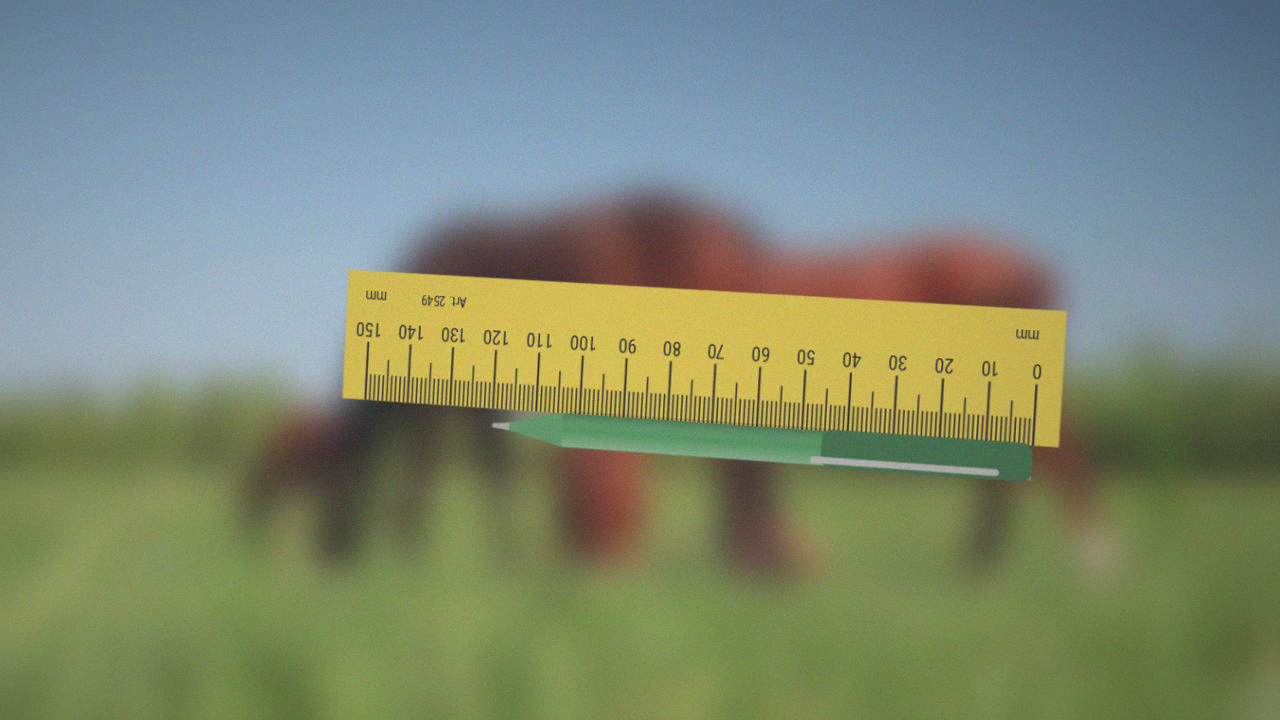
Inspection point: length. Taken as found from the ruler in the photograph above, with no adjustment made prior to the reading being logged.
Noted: 120 mm
